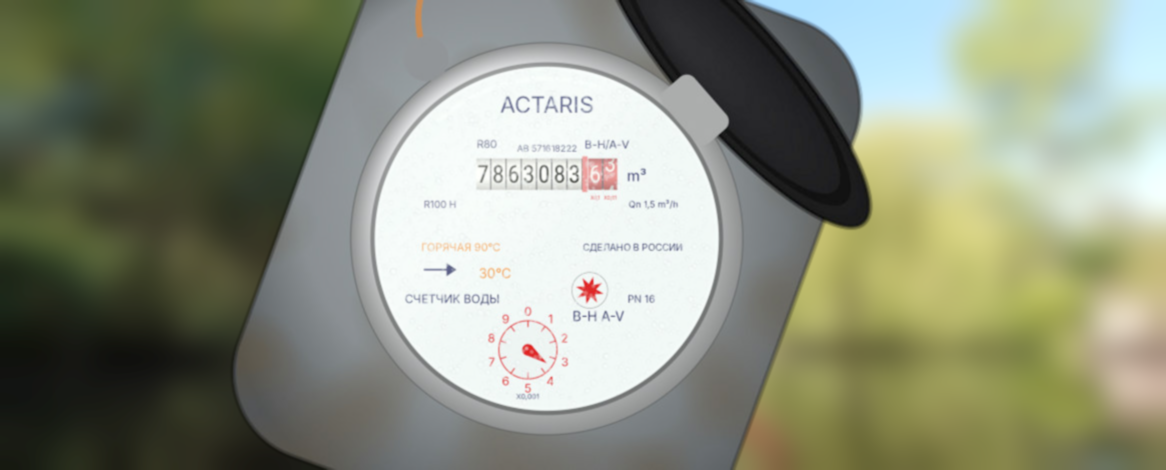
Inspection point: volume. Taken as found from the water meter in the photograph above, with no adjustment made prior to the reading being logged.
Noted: 7863083.633 m³
